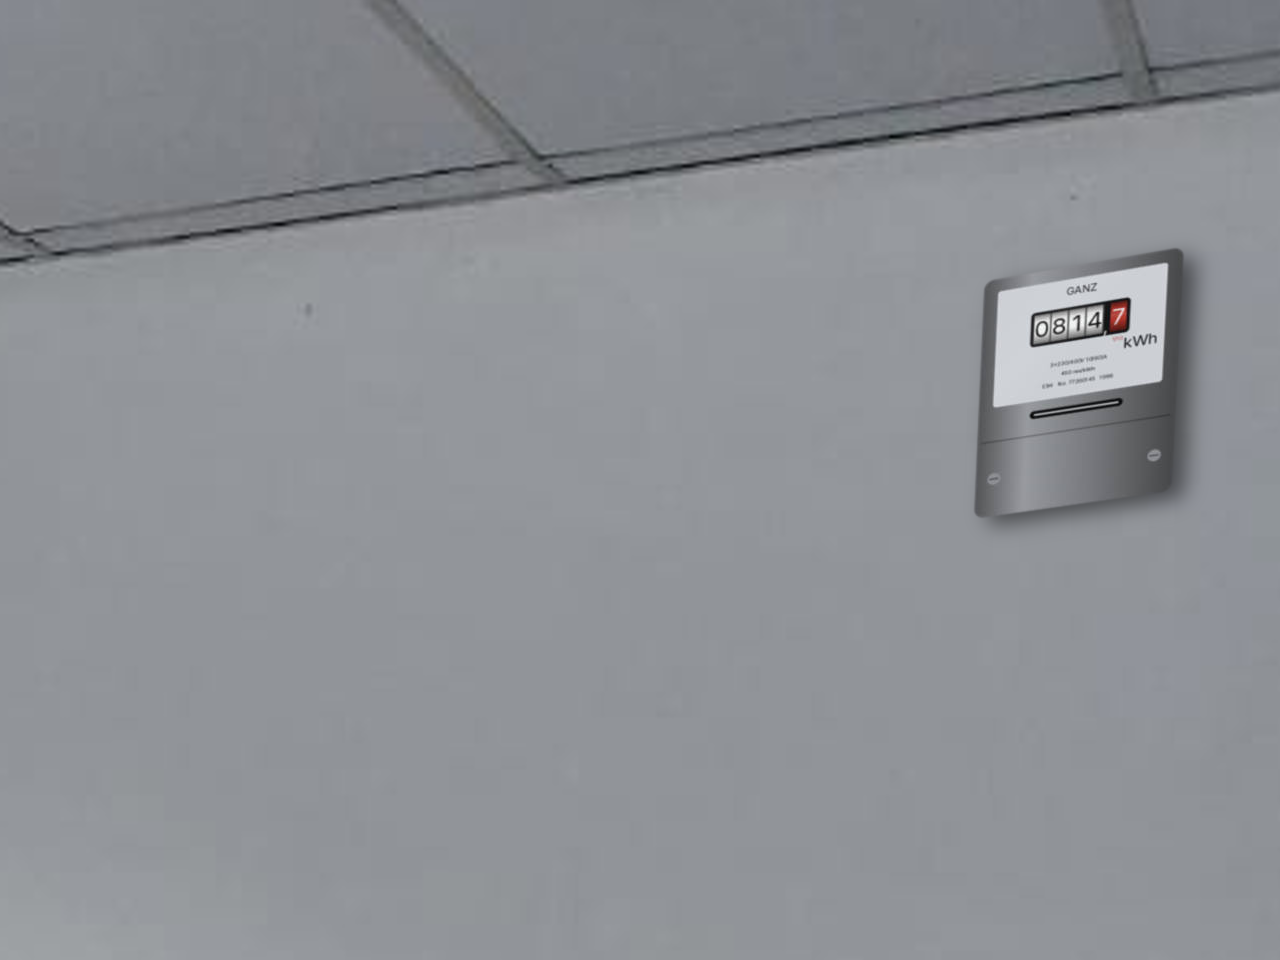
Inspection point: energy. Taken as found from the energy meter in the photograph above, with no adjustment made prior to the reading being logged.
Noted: 814.7 kWh
